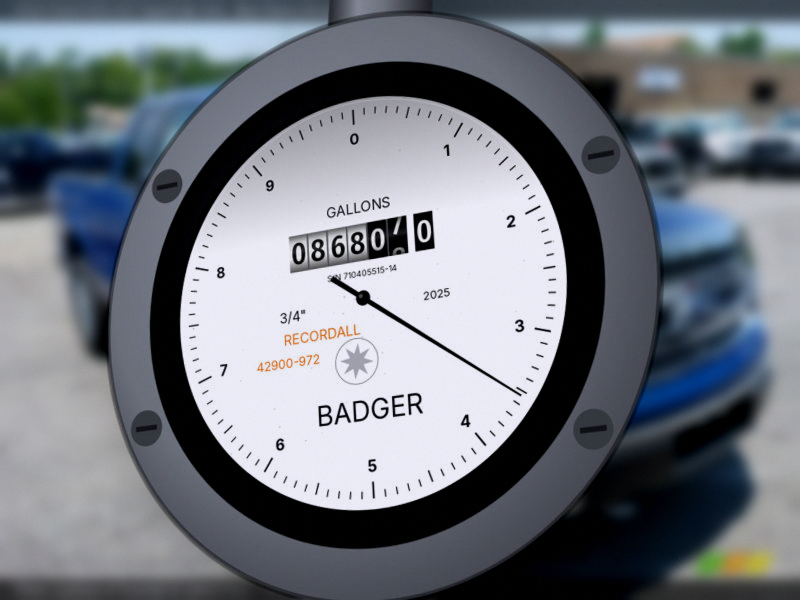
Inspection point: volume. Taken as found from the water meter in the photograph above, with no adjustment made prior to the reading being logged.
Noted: 868073.5 gal
